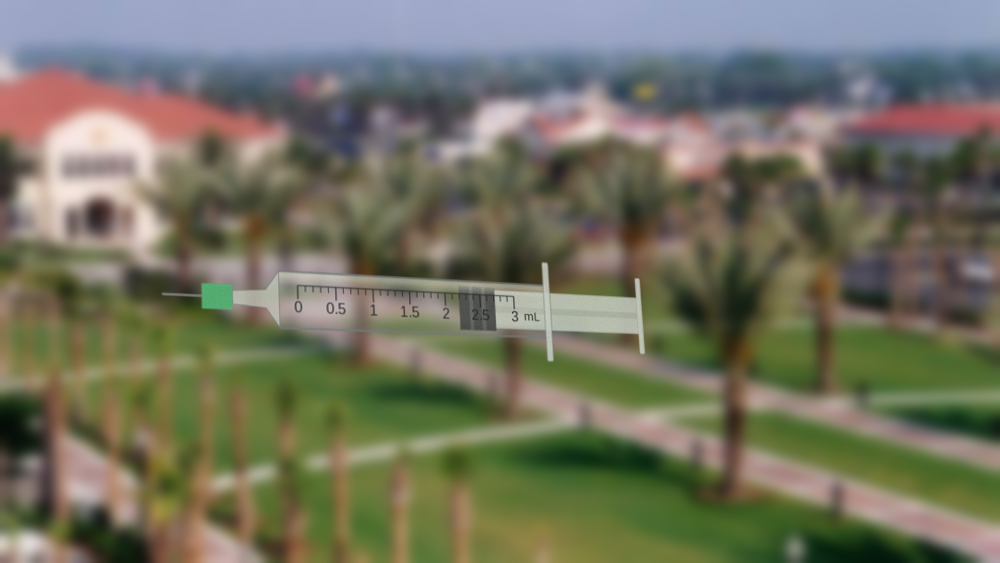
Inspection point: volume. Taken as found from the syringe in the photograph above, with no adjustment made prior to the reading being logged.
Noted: 2.2 mL
